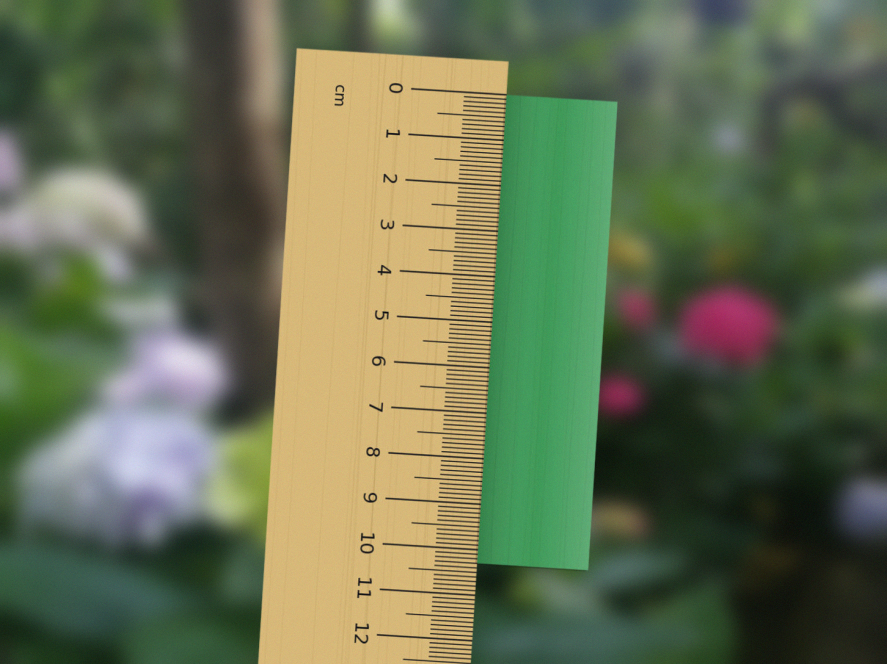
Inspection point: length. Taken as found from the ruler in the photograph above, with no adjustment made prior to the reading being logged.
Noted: 10.3 cm
